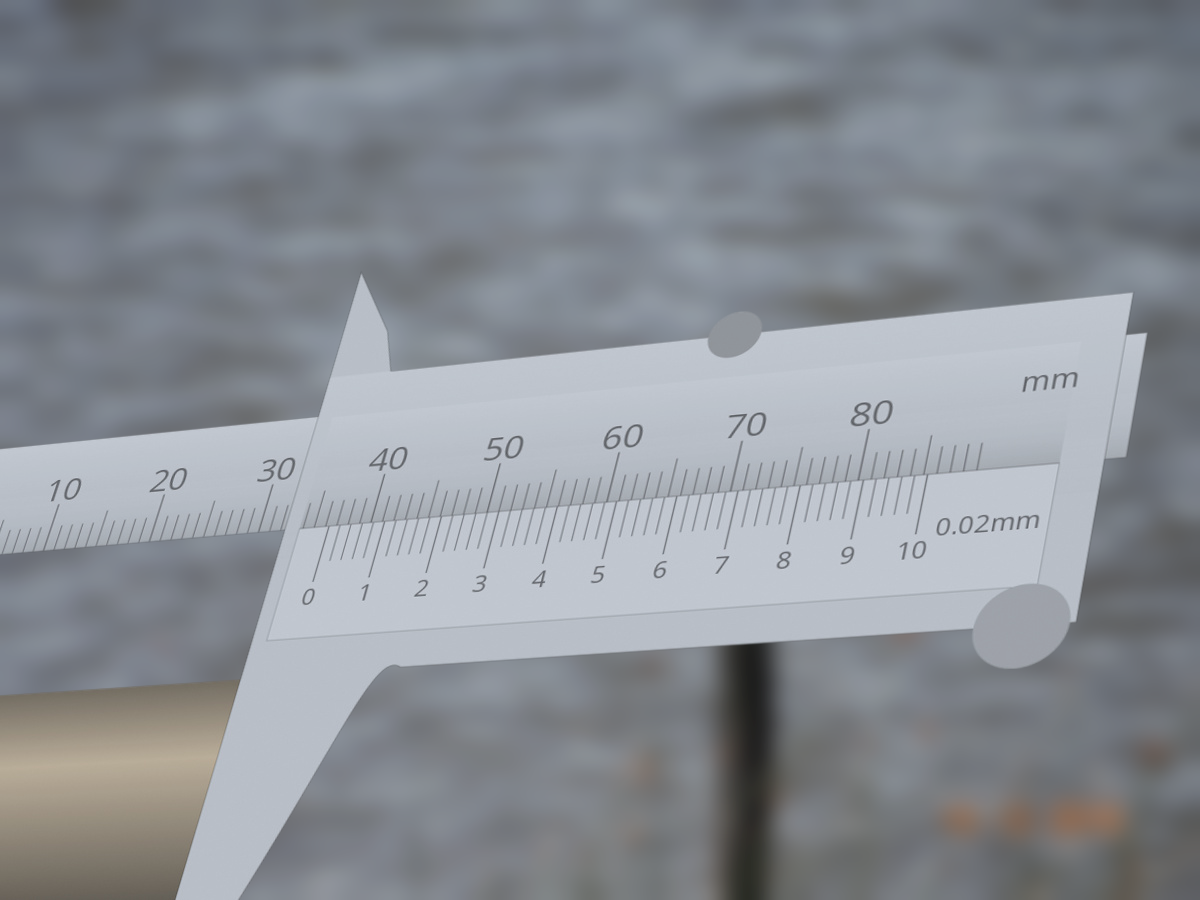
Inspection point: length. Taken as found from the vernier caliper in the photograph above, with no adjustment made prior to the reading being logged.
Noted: 36.3 mm
